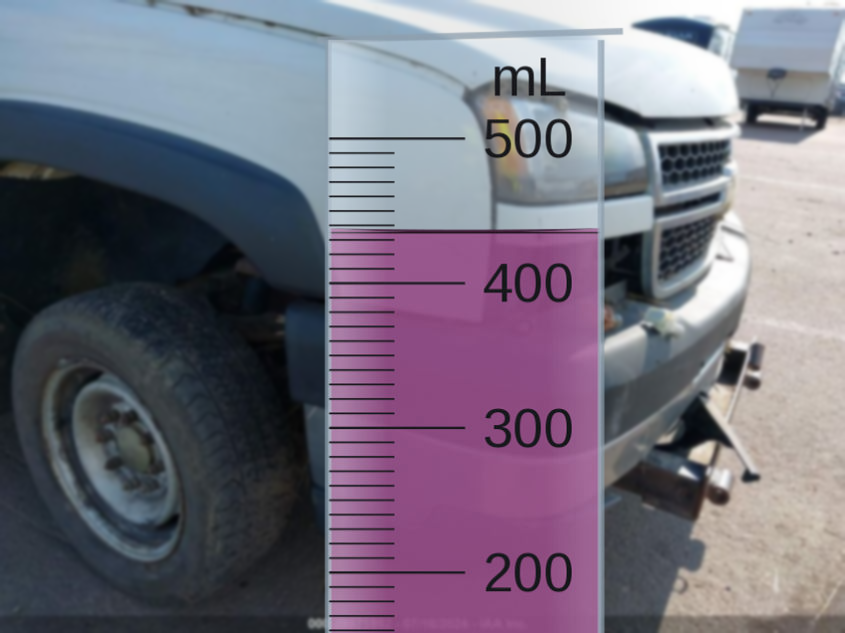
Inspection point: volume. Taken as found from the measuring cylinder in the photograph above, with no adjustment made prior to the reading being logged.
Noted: 435 mL
